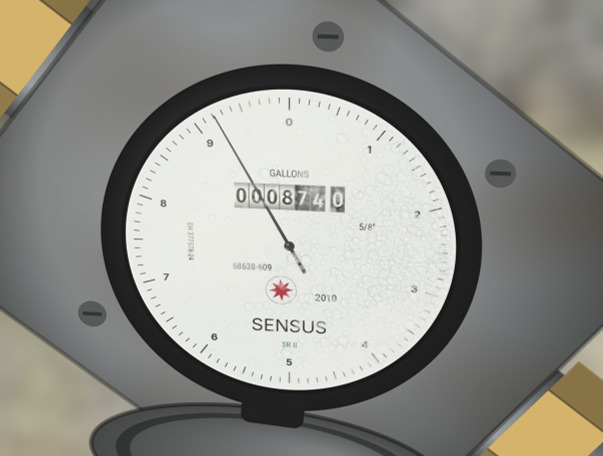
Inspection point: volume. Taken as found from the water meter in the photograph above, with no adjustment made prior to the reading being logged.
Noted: 8739.2 gal
